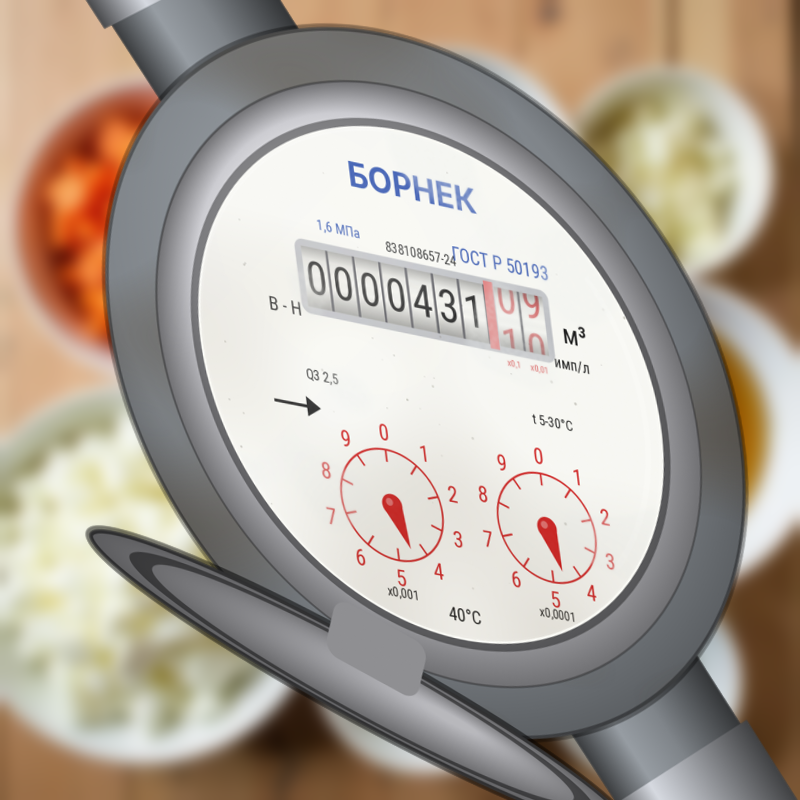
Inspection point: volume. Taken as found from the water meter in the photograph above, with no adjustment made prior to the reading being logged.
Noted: 431.0944 m³
